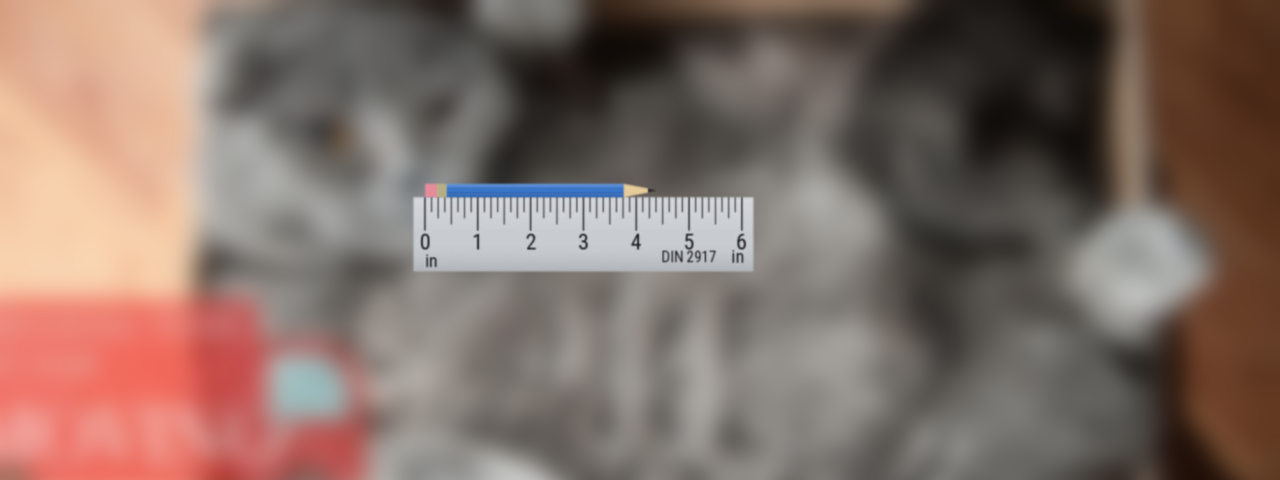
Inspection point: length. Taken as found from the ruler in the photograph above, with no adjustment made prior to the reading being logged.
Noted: 4.375 in
